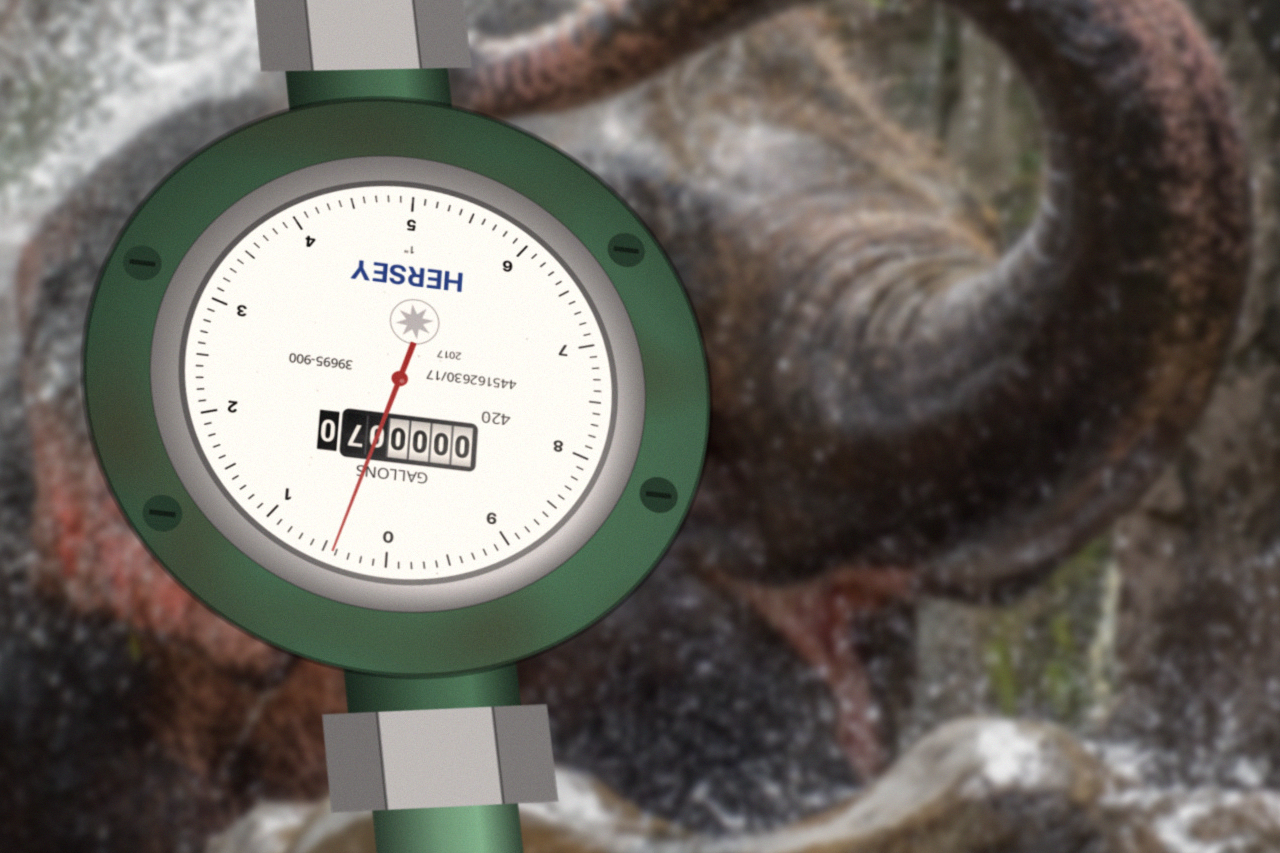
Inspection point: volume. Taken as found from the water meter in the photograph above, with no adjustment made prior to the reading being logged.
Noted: 70.4 gal
